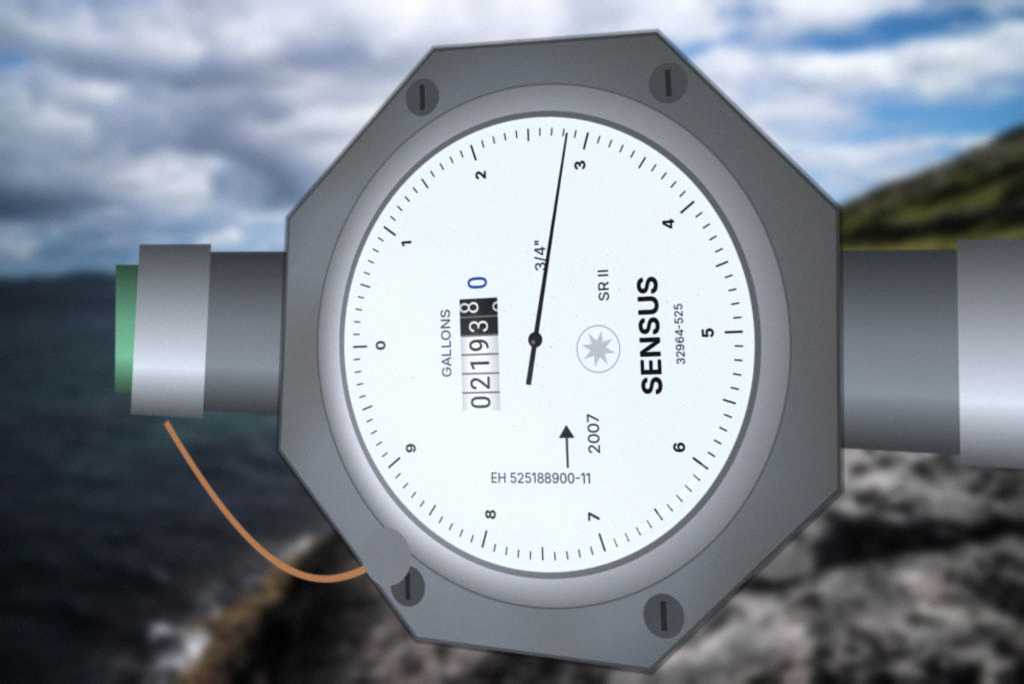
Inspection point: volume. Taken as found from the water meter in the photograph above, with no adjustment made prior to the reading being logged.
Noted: 219382.8 gal
